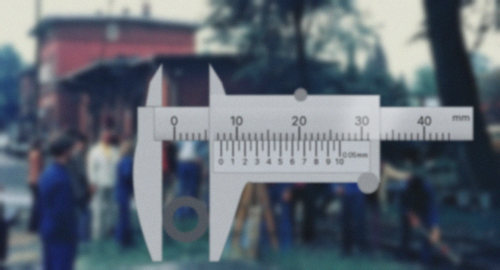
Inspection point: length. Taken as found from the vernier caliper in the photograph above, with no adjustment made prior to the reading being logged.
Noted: 7.5 mm
